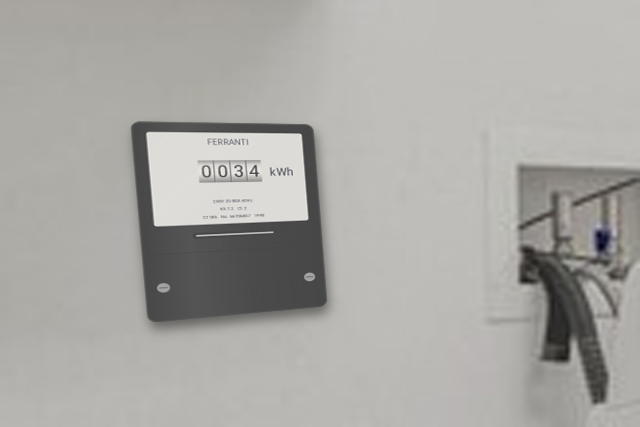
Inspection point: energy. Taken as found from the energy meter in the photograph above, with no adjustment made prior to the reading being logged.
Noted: 34 kWh
